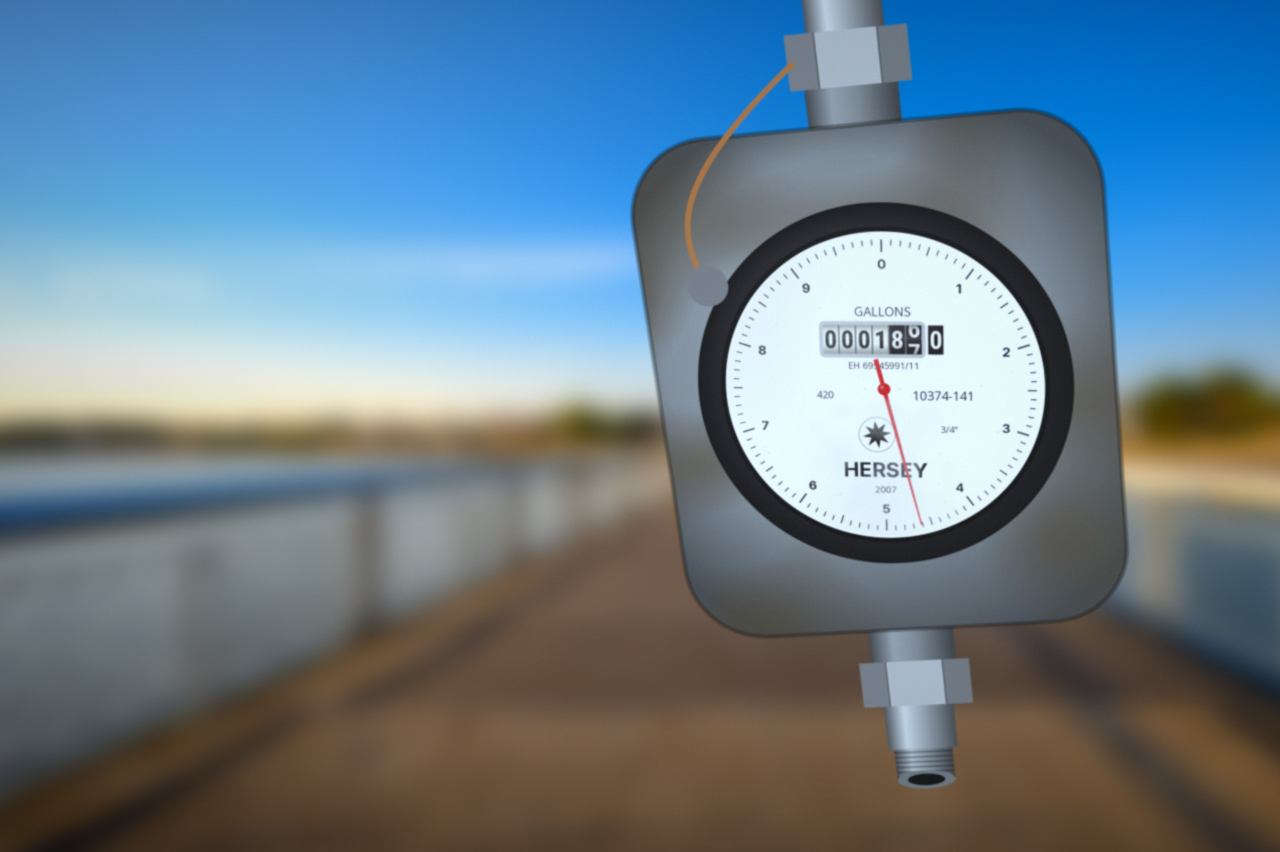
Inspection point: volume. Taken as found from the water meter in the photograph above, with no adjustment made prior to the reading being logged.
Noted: 1864.6 gal
